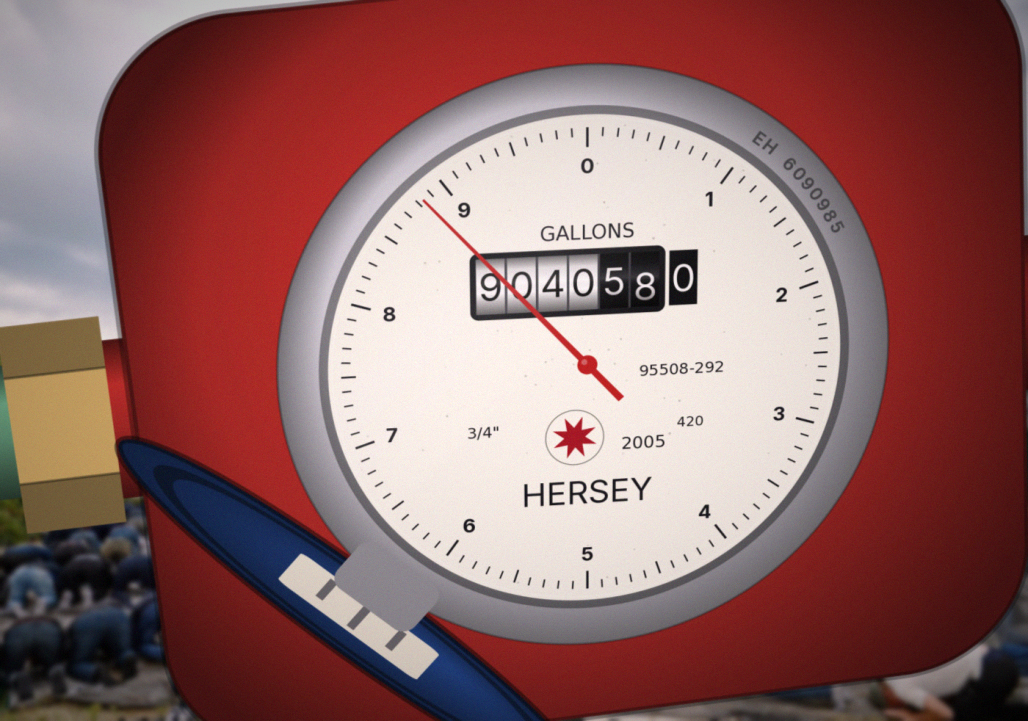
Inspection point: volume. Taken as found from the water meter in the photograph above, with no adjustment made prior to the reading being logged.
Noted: 9040578.8 gal
